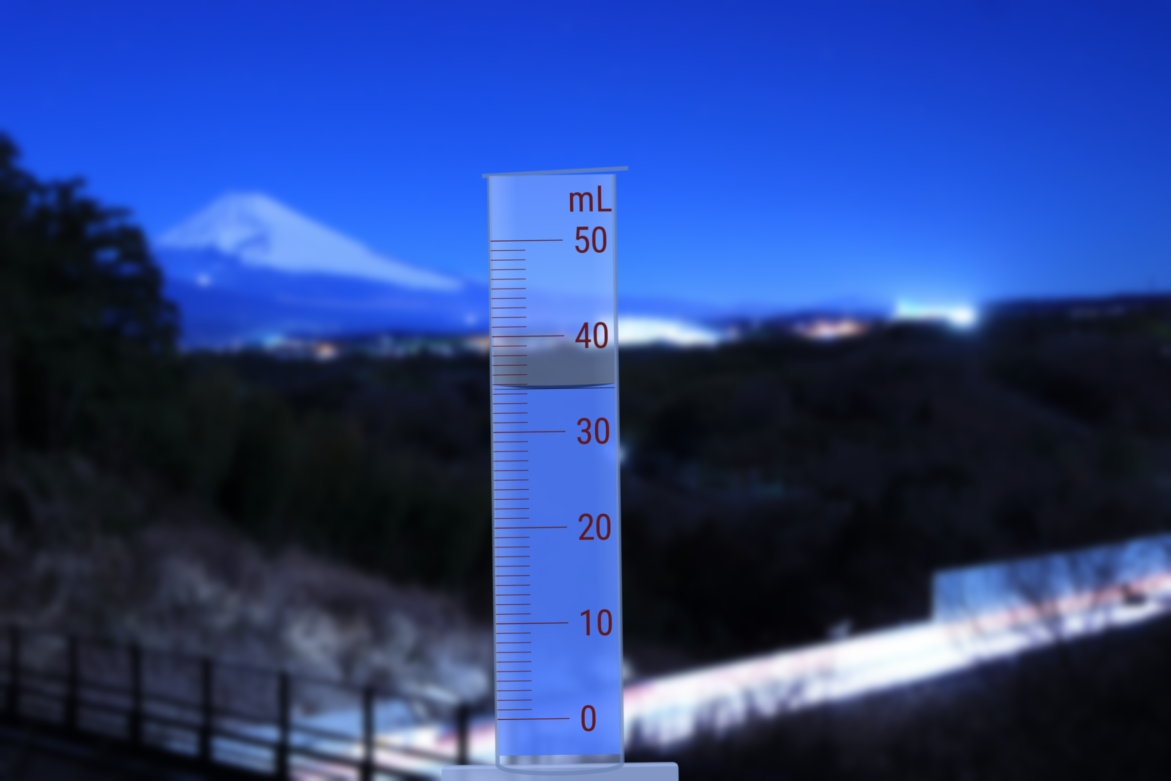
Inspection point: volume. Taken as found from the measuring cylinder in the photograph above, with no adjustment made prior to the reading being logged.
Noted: 34.5 mL
